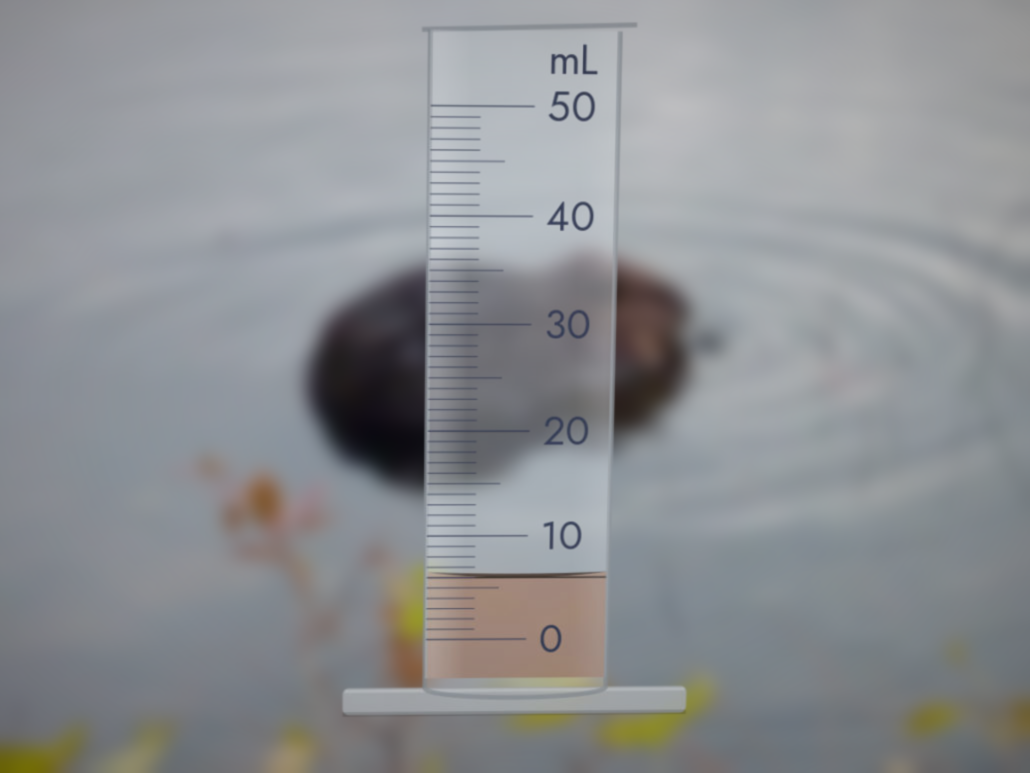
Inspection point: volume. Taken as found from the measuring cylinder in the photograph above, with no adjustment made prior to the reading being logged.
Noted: 6 mL
